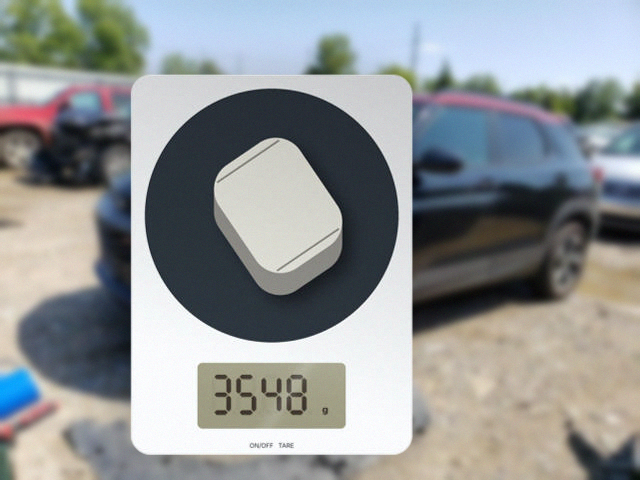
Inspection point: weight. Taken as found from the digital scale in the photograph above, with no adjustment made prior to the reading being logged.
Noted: 3548 g
